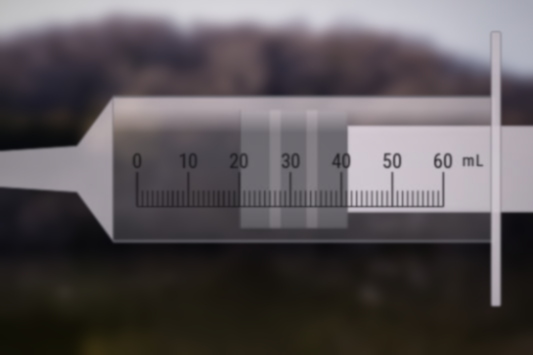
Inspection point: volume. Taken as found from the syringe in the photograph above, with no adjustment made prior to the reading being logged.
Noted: 20 mL
